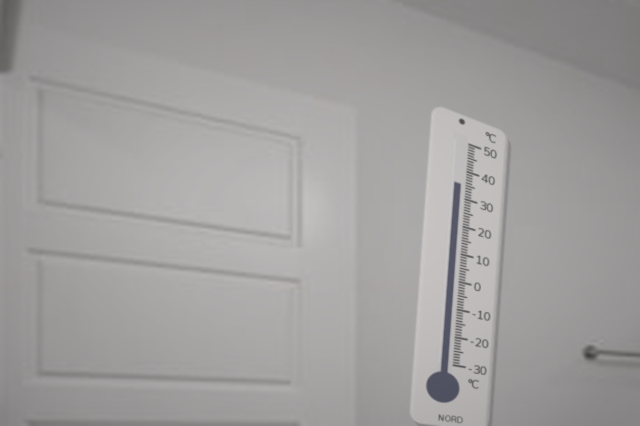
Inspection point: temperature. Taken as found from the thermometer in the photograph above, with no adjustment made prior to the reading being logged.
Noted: 35 °C
